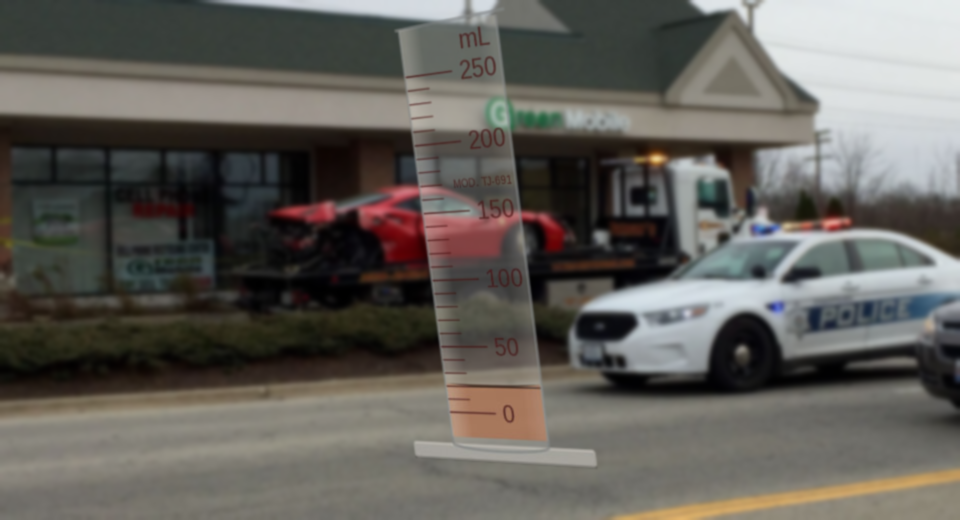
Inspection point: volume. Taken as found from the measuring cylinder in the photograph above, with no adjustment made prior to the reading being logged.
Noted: 20 mL
